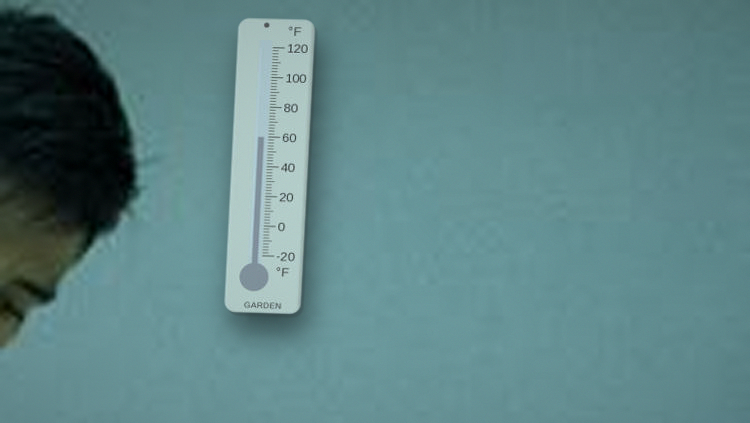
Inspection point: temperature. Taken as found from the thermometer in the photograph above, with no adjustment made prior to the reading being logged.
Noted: 60 °F
